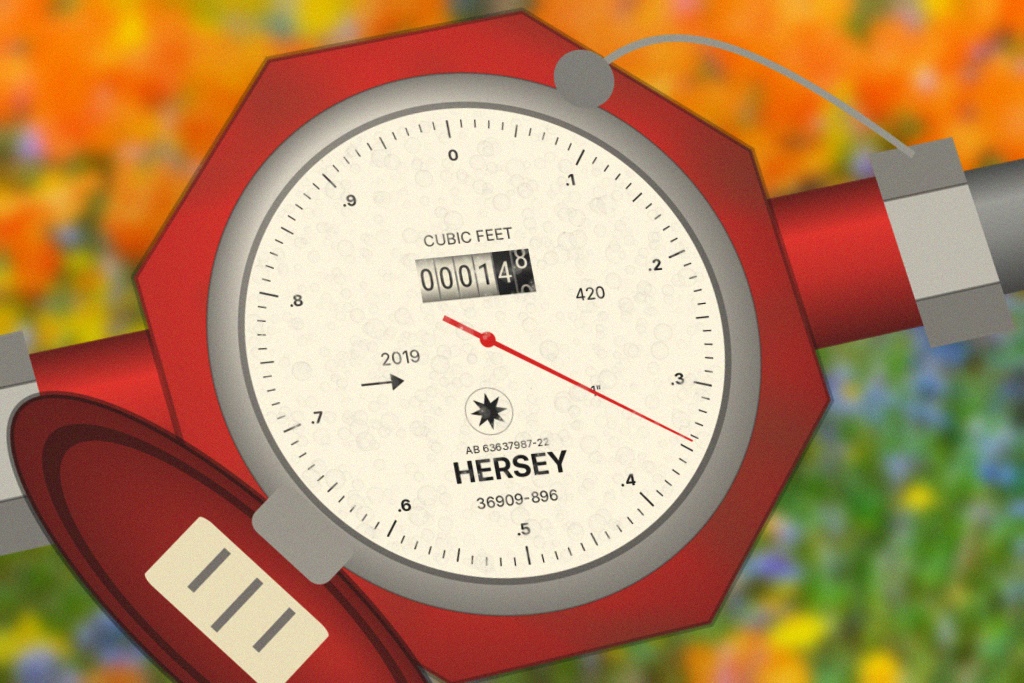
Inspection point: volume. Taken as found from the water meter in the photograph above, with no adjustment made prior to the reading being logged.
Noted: 148.34 ft³
